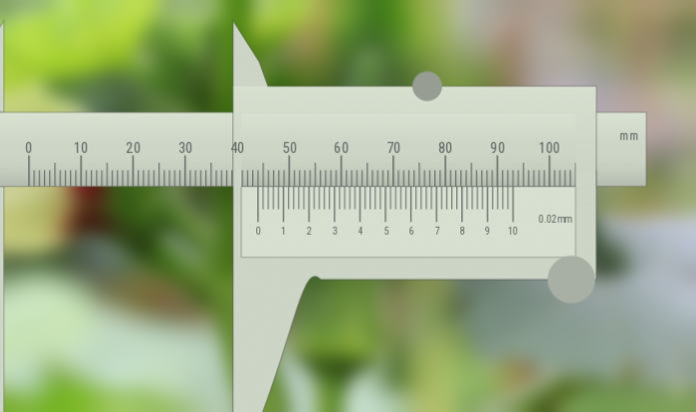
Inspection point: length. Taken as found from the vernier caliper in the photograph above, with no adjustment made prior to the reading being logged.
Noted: 44.0 mm
